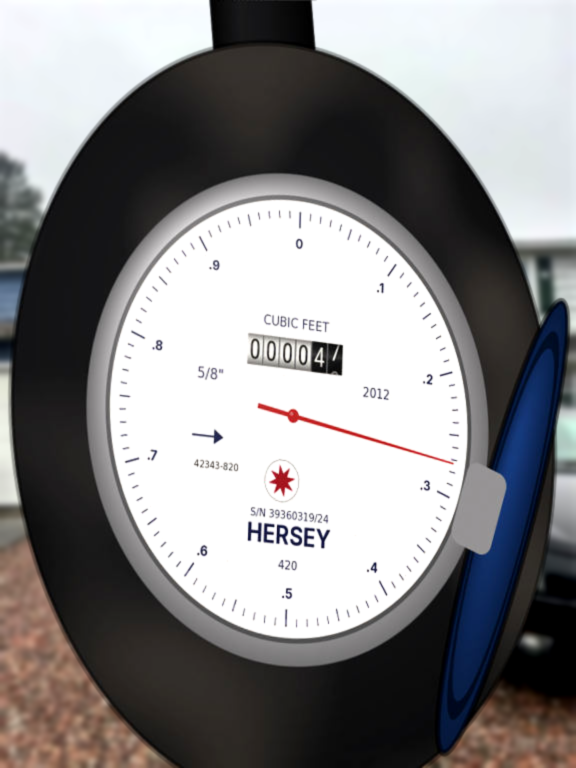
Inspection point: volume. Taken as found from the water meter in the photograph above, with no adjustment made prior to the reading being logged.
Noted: 47.27 ft³
